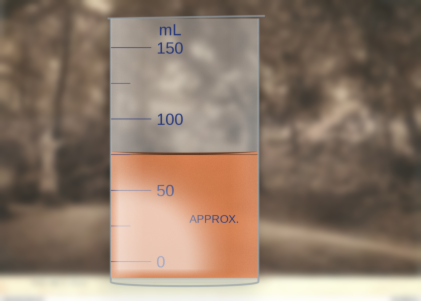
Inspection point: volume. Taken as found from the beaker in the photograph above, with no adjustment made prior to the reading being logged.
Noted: 75 mL
